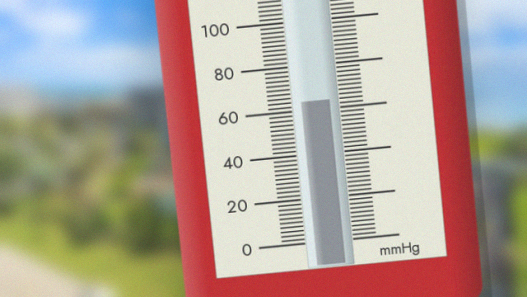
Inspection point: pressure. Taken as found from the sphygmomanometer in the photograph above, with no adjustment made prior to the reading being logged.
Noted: 64 mmHg
